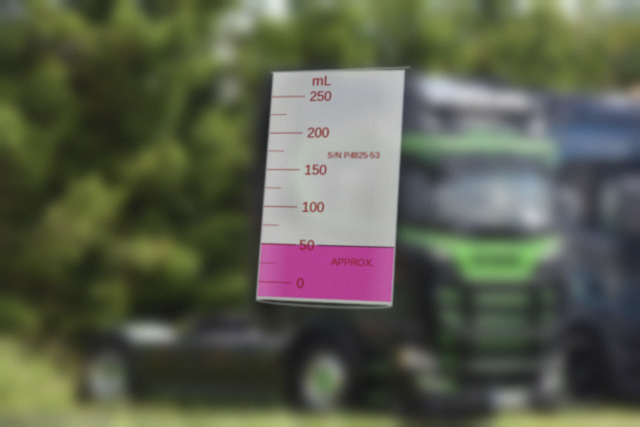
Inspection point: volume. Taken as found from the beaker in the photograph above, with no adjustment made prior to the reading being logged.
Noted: 50 mL
